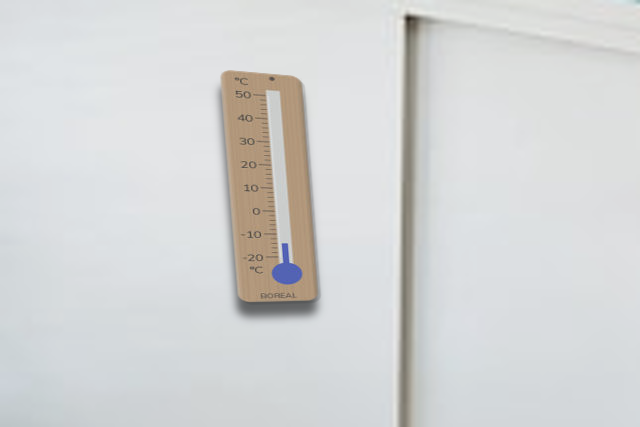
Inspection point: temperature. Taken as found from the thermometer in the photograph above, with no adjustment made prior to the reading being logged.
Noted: -14 °C
